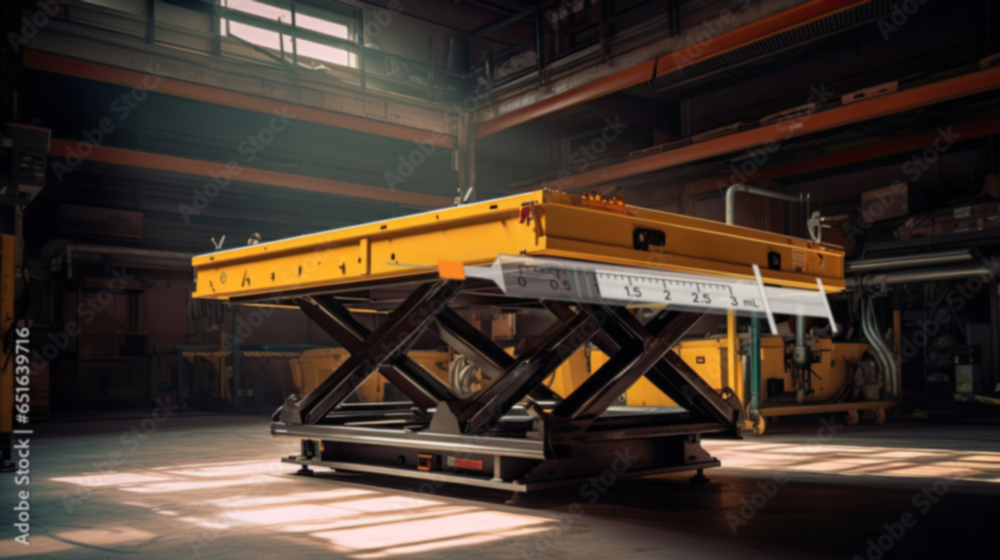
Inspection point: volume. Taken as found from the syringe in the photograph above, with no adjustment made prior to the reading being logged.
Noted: 0.6 mL
